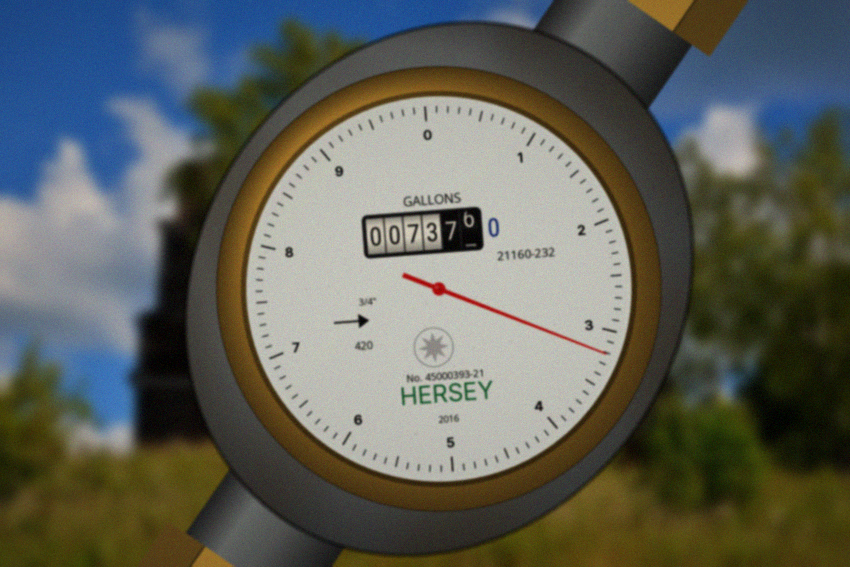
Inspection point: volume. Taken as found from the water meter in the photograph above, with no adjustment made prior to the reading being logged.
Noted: 73763.2 gal
